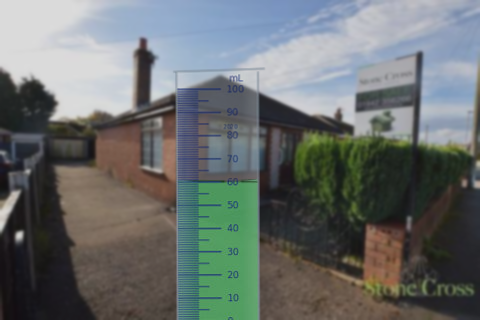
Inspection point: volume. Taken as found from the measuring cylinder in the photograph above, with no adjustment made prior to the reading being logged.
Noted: 60 mL
